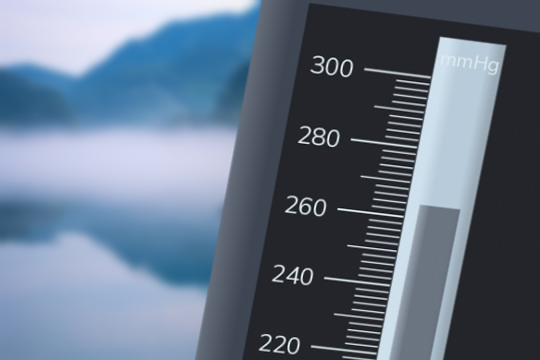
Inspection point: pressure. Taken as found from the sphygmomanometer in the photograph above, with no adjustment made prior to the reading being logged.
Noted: 264 mmHg
